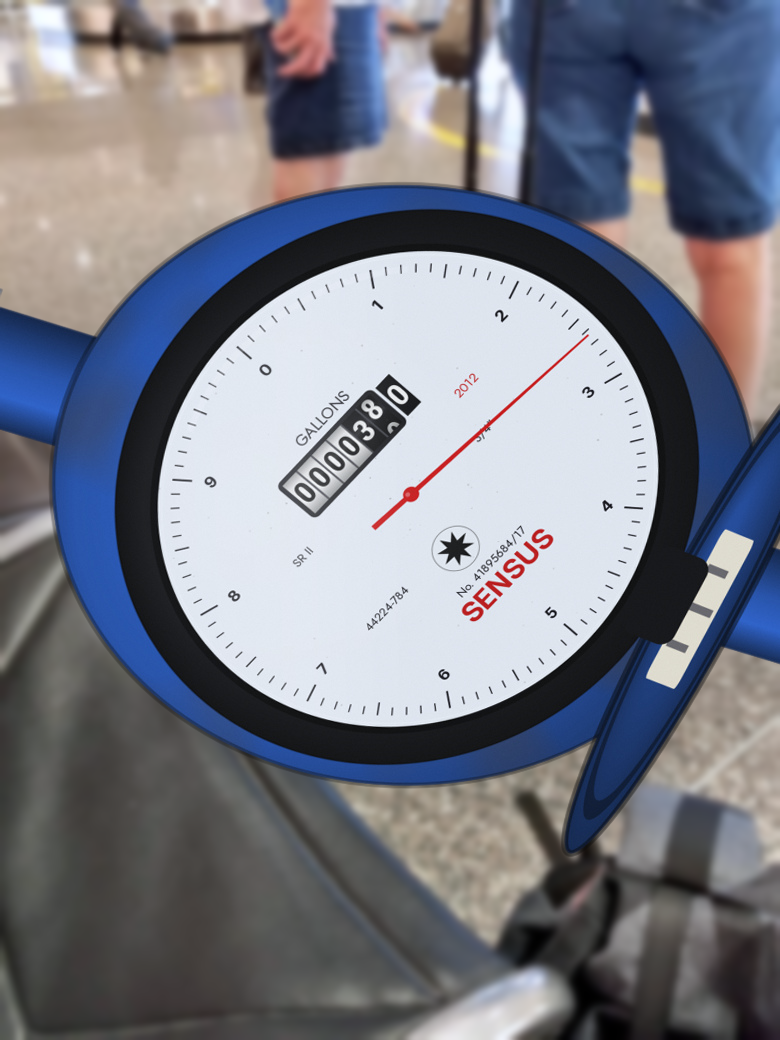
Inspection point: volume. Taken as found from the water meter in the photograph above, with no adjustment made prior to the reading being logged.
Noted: 382.6 gal
